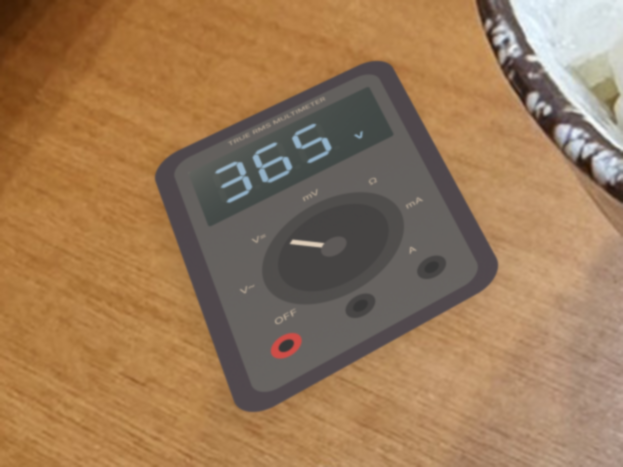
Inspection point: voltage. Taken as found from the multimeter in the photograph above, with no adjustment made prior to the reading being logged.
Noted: 365 V
